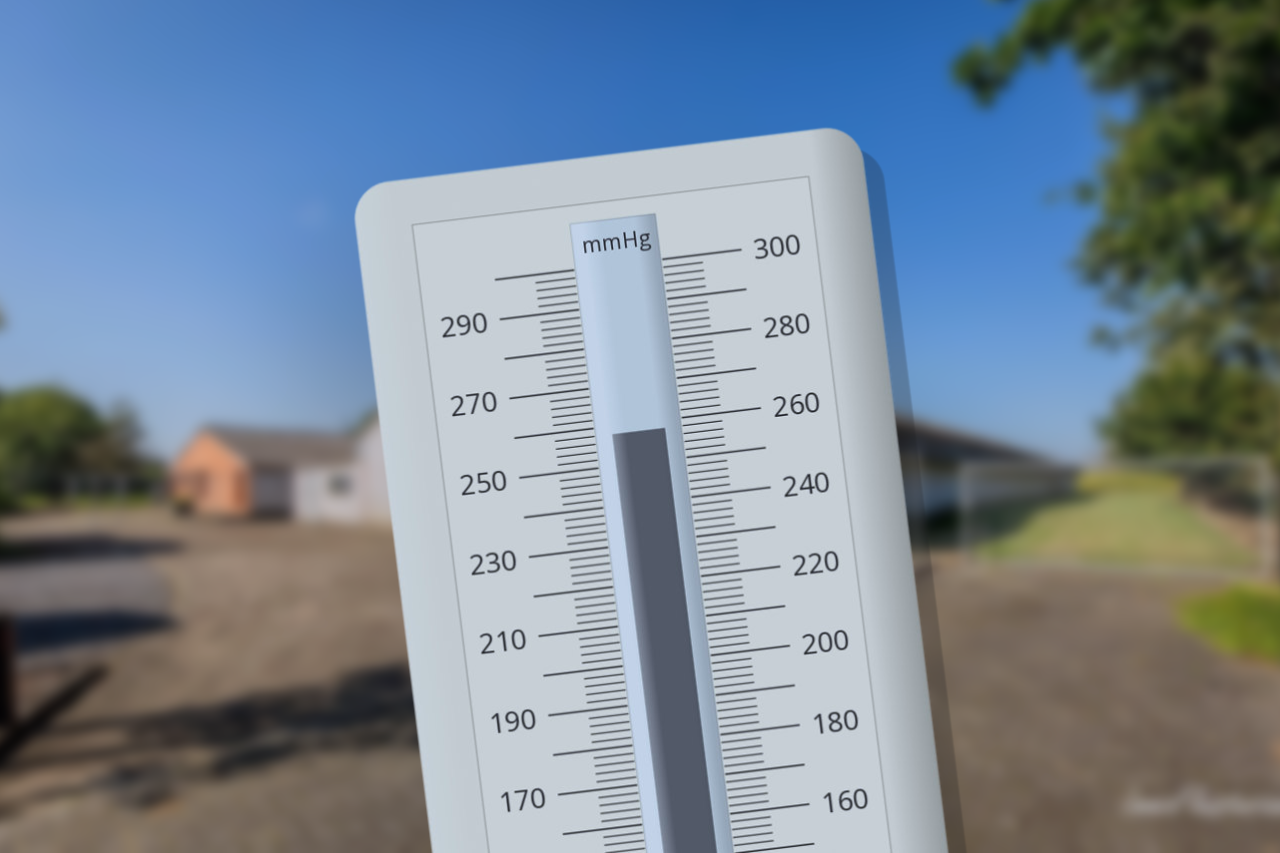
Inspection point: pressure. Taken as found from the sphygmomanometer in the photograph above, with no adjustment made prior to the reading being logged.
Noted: 258 mmHg
